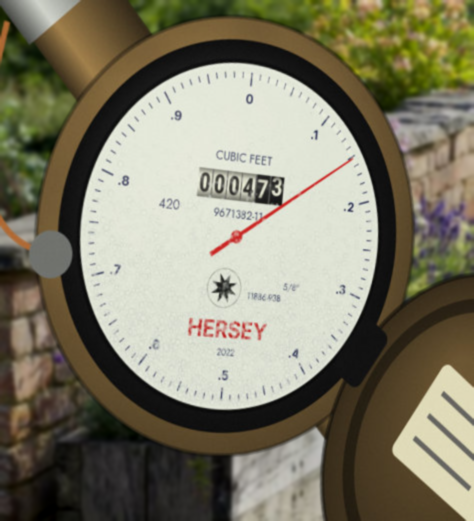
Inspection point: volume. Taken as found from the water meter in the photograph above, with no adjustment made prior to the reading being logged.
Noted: 473.15 ft³
